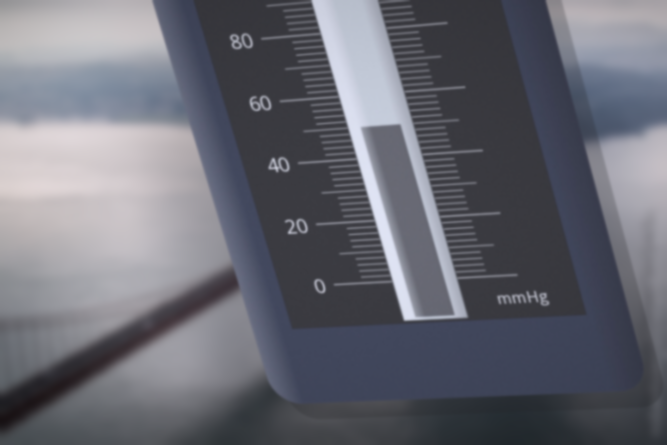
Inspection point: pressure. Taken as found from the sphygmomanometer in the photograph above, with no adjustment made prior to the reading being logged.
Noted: 50 mmHg
